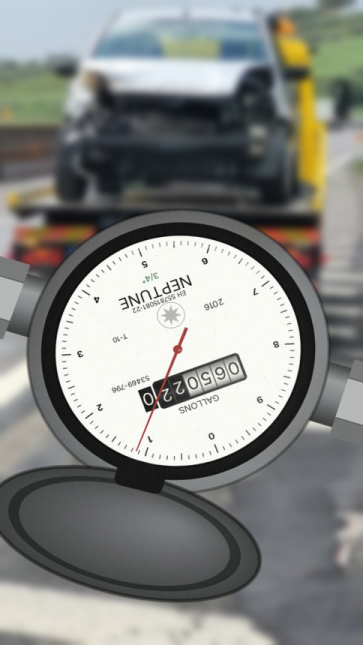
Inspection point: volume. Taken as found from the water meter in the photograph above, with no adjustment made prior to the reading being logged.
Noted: 650221.1 gal
